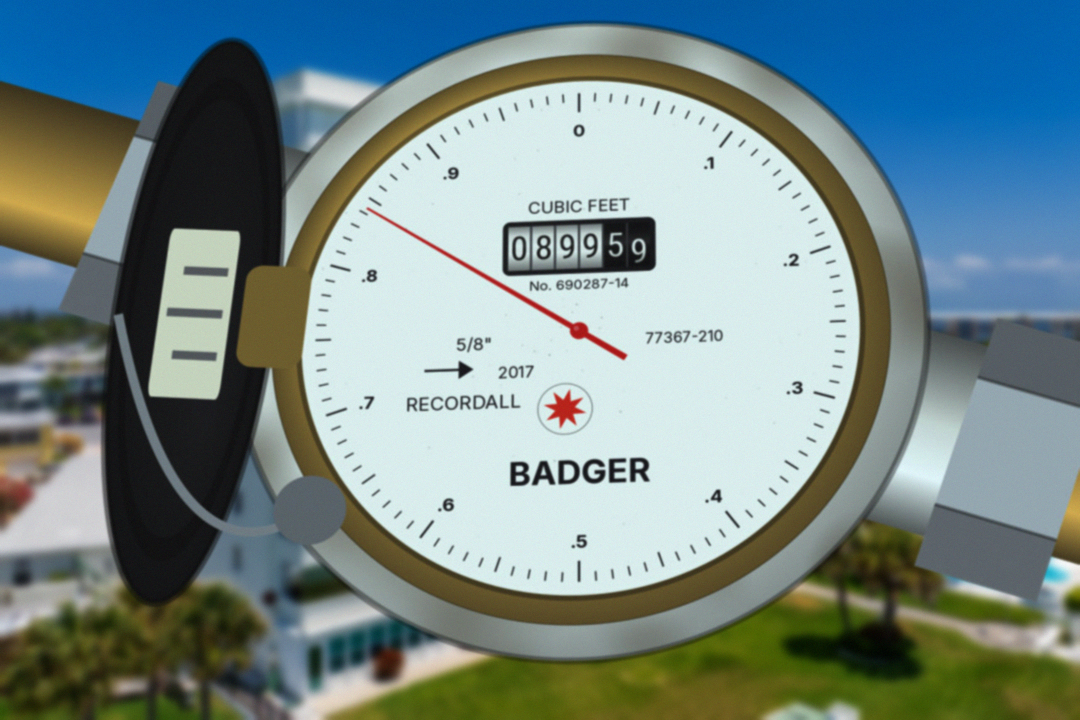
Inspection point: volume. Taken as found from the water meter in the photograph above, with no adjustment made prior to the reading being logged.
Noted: 89958.84 ft³
